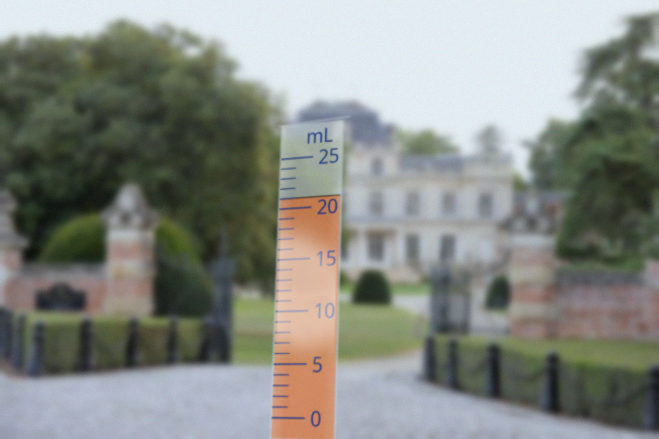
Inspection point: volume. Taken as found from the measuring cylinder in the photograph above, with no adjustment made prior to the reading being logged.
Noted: 21 mL
